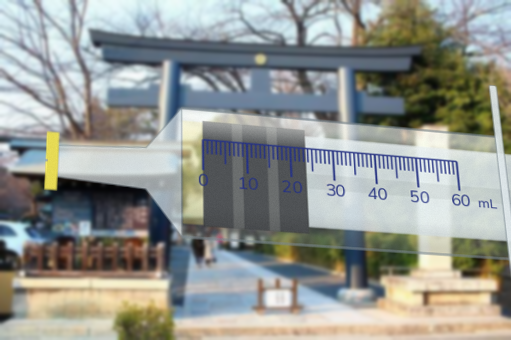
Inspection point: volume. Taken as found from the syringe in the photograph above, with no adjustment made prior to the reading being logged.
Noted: 0 mL
